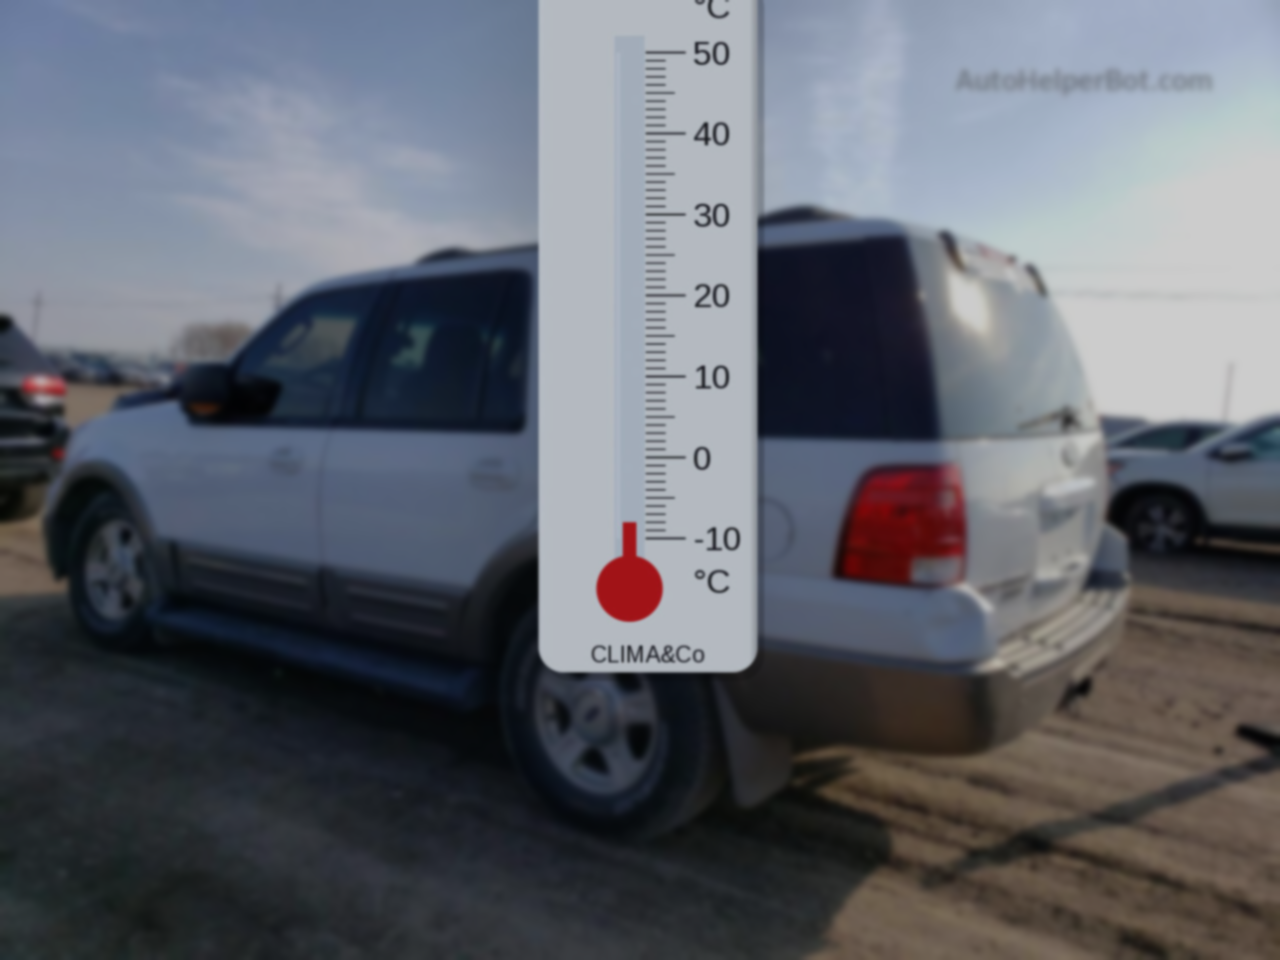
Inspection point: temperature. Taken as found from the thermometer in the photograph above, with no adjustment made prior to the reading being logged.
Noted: -8 °C
